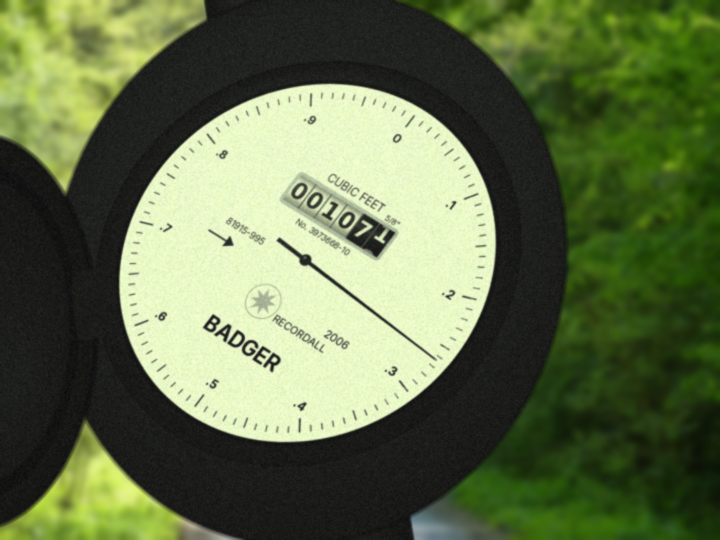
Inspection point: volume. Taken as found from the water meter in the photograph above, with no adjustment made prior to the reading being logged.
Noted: 1071.26 ft³
